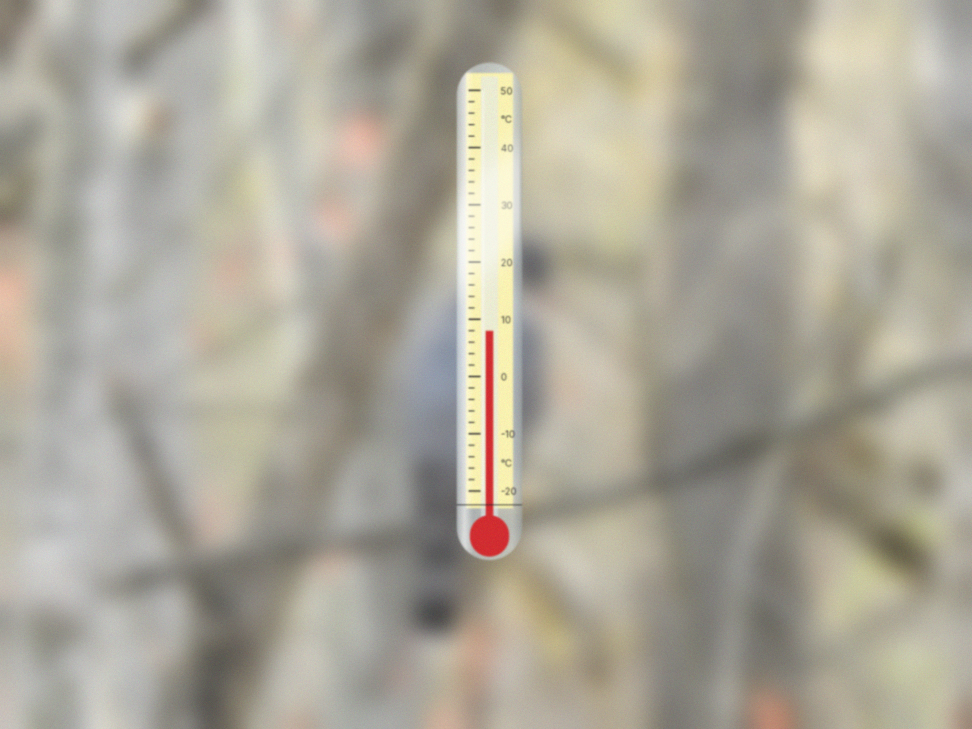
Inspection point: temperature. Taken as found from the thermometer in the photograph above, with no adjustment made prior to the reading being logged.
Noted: 8 °C
